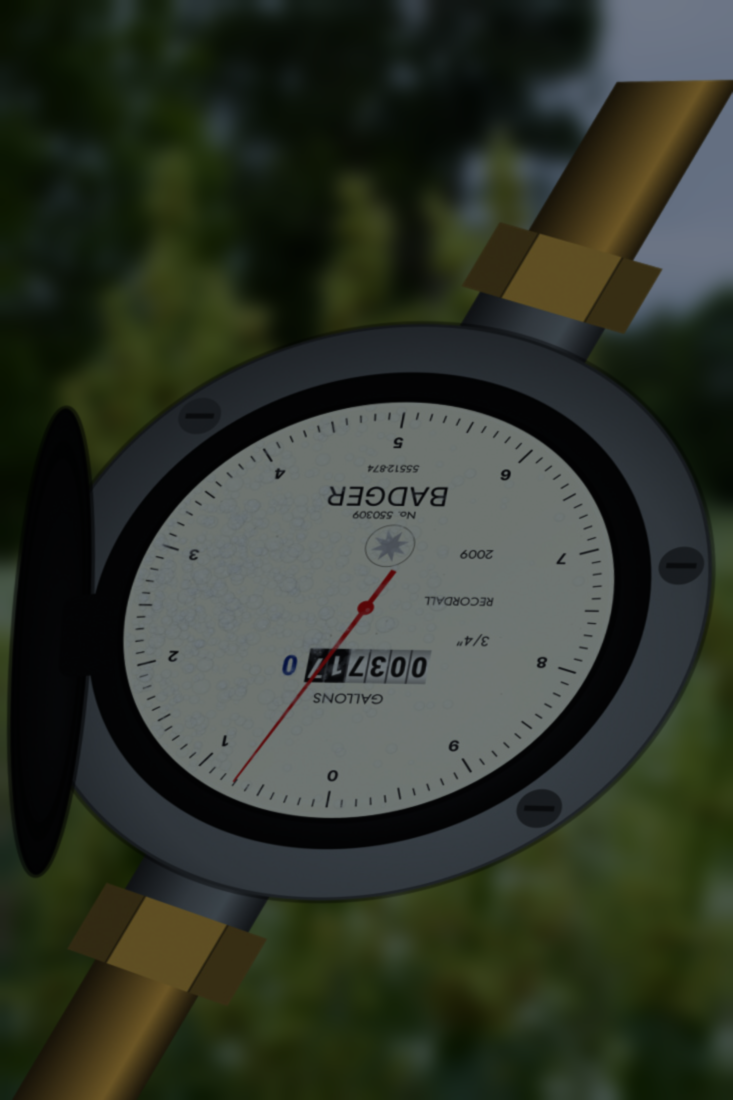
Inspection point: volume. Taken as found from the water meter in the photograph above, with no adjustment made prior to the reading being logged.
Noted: 37170.7 gal
